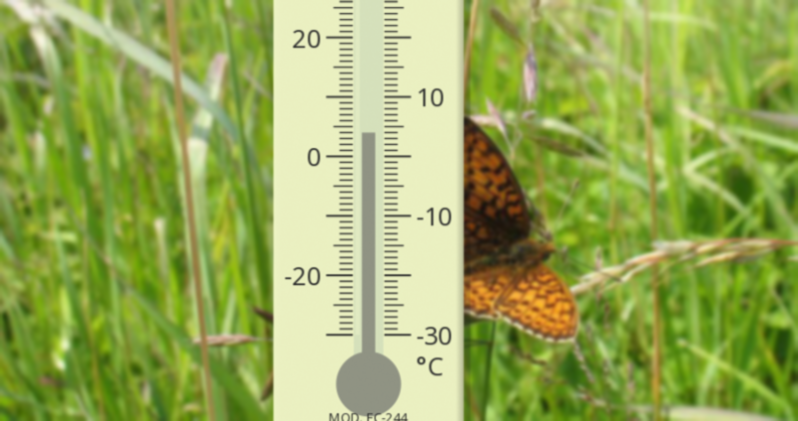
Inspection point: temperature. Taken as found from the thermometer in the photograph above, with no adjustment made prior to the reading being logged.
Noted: 4 °C
